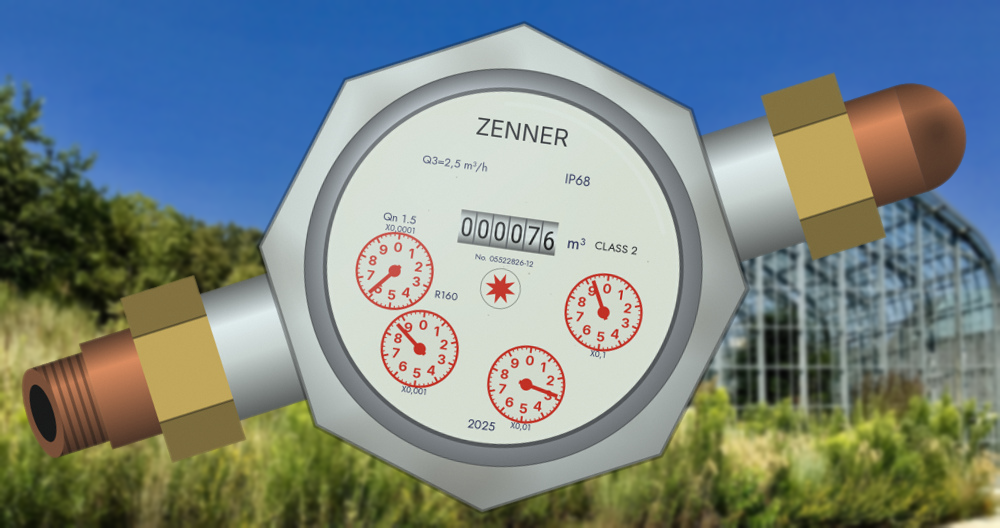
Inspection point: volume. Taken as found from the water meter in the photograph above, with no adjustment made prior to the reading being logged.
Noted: 75.9286 m³
